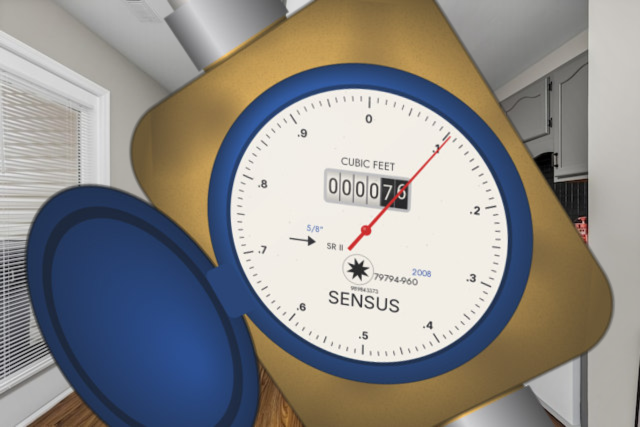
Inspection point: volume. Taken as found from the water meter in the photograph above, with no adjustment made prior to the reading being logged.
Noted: 76.10 ft³
